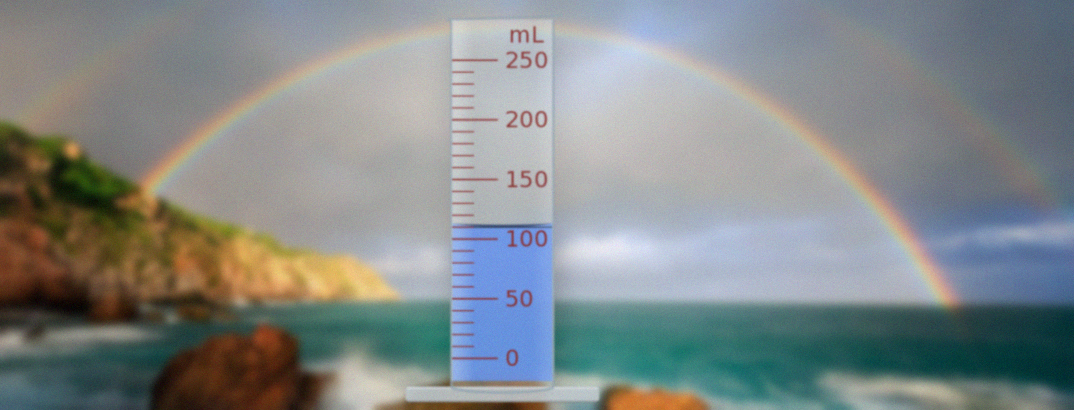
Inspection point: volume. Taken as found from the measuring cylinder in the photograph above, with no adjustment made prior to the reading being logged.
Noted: 110 mL
